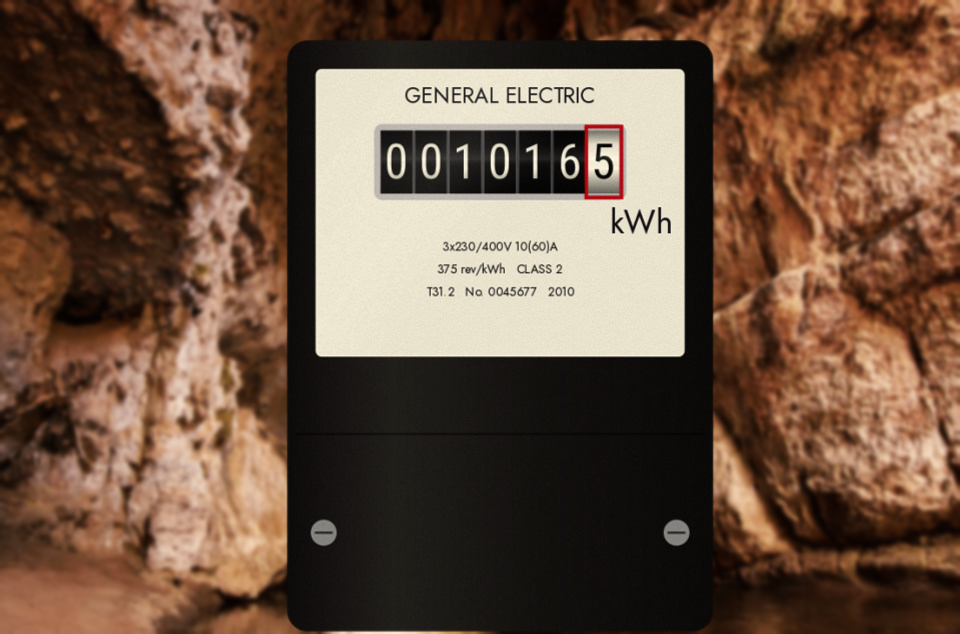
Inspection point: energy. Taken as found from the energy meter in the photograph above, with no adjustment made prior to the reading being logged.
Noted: 1016.5 kWh
